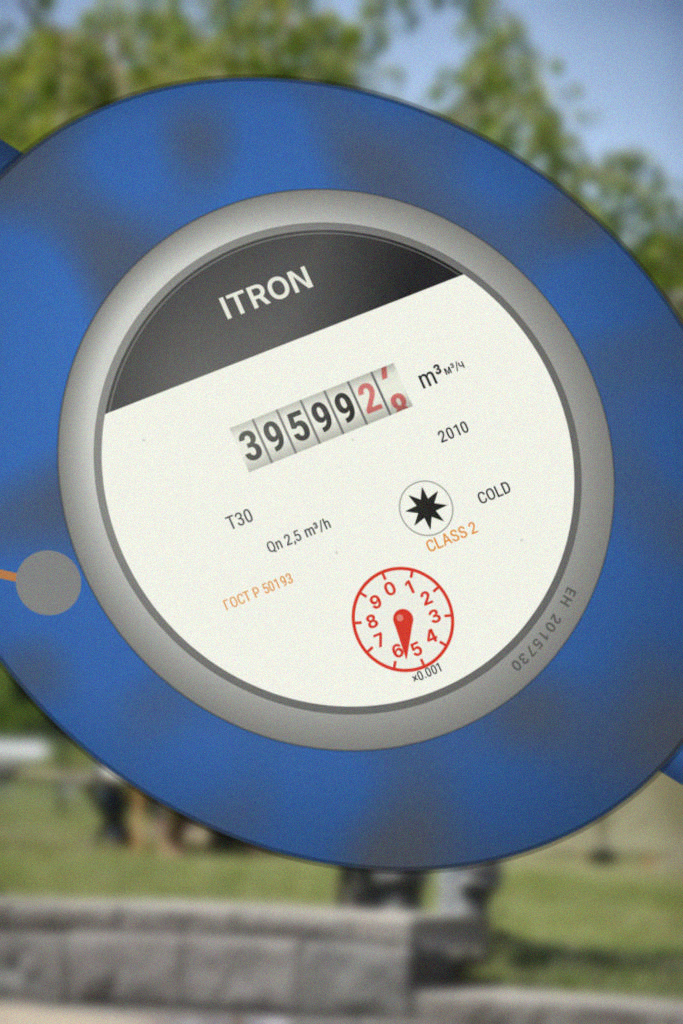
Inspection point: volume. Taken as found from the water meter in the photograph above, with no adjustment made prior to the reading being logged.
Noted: 39599.275 m³
